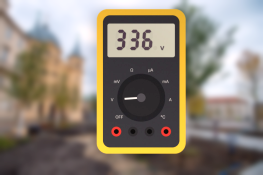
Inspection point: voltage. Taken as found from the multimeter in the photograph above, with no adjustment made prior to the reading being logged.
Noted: 336 V
